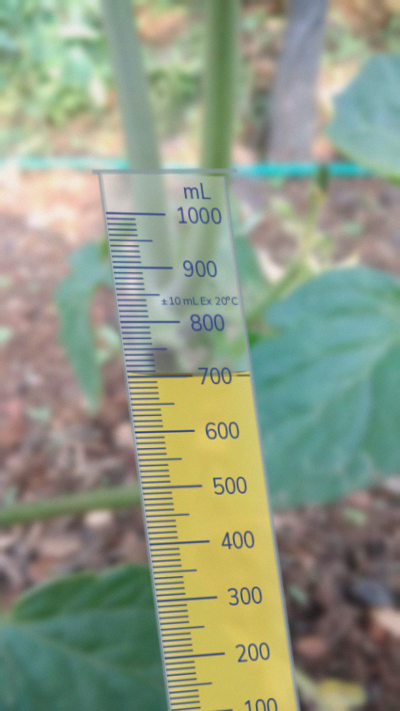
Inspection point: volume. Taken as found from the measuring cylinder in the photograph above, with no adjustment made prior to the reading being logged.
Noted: 700 mL
